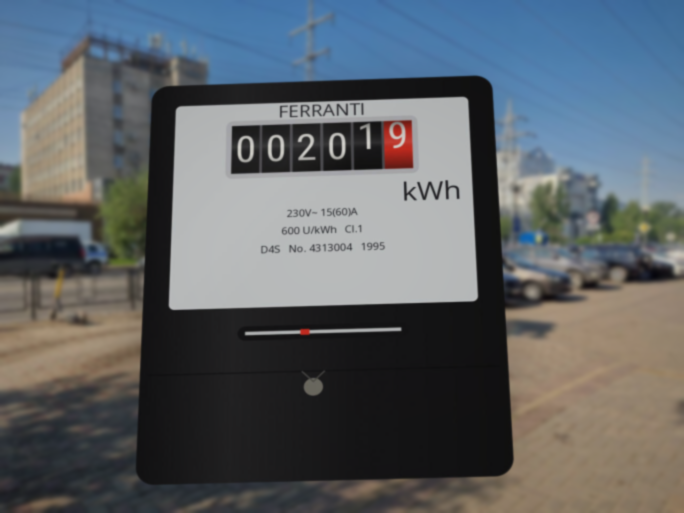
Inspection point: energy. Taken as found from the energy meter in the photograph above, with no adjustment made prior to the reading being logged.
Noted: 201.9 kWh
